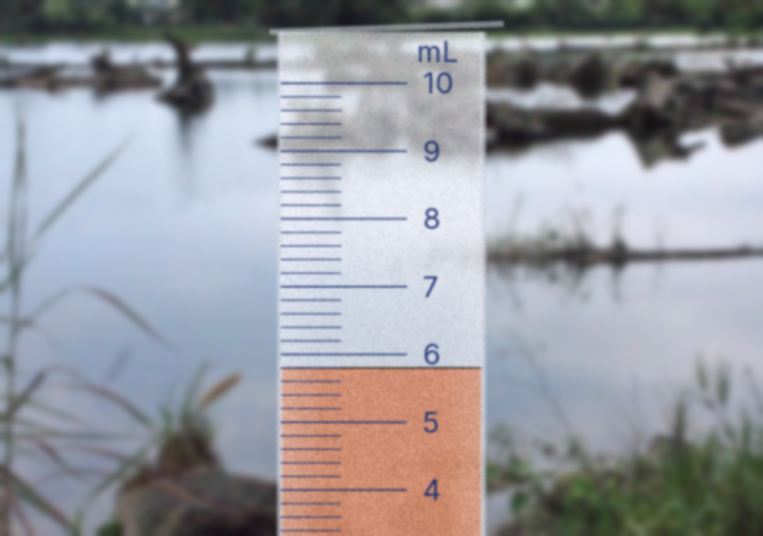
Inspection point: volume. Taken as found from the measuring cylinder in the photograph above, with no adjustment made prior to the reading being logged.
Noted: 5.8 mL
